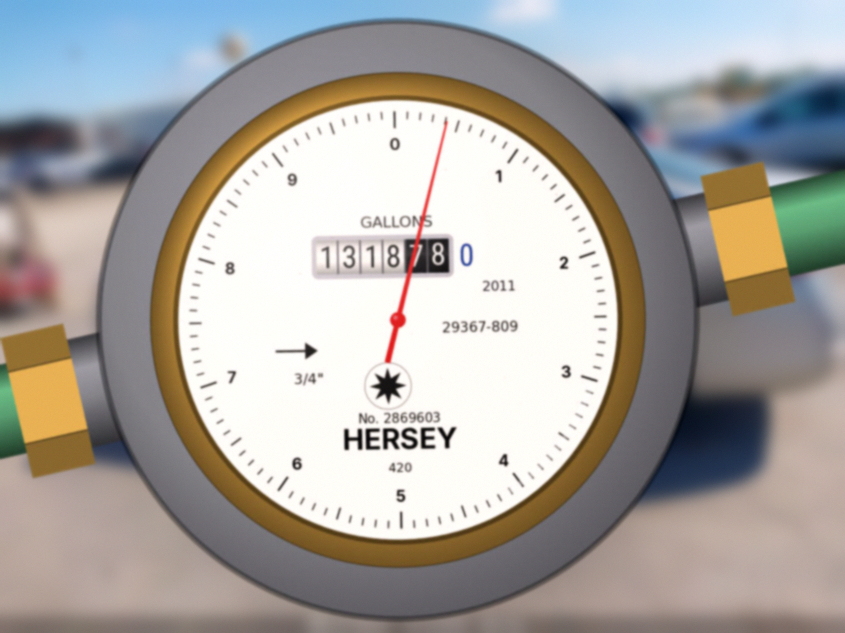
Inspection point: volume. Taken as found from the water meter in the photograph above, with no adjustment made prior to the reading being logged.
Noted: 1318780.4 gal
